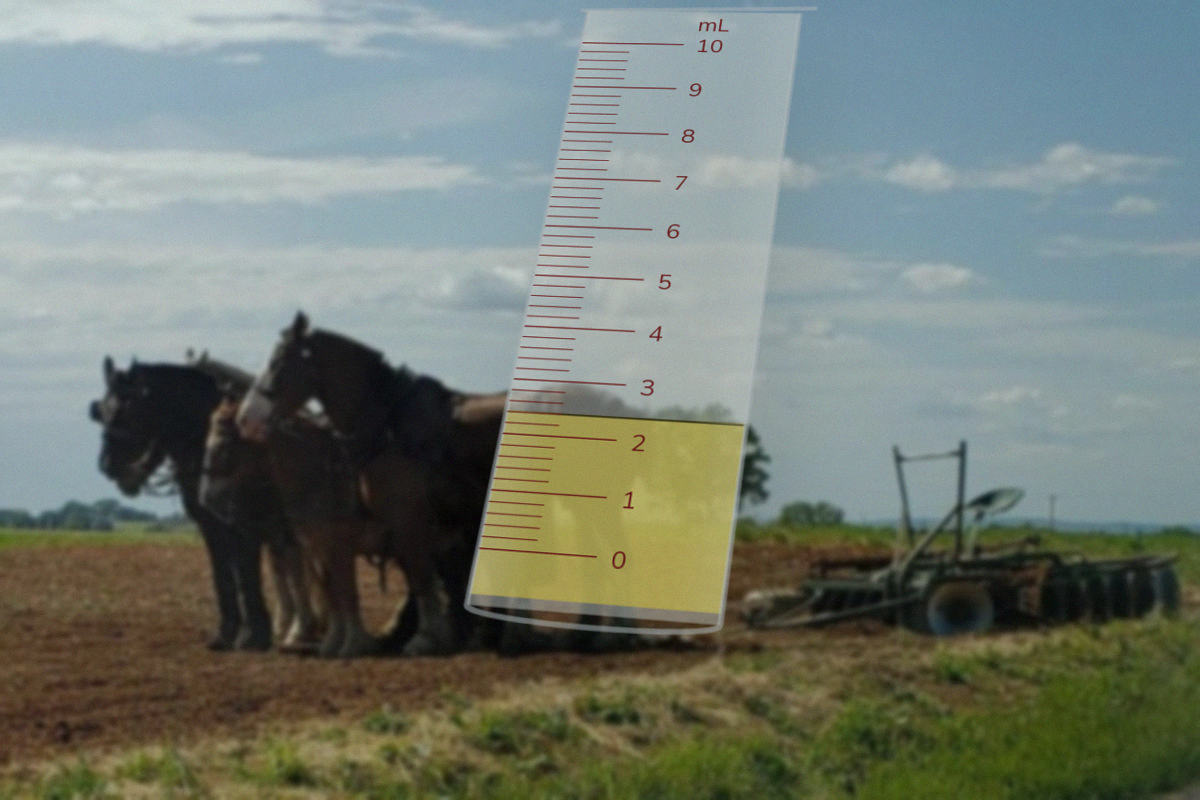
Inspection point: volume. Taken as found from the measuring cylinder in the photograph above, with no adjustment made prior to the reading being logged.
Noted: 2.4 mL
